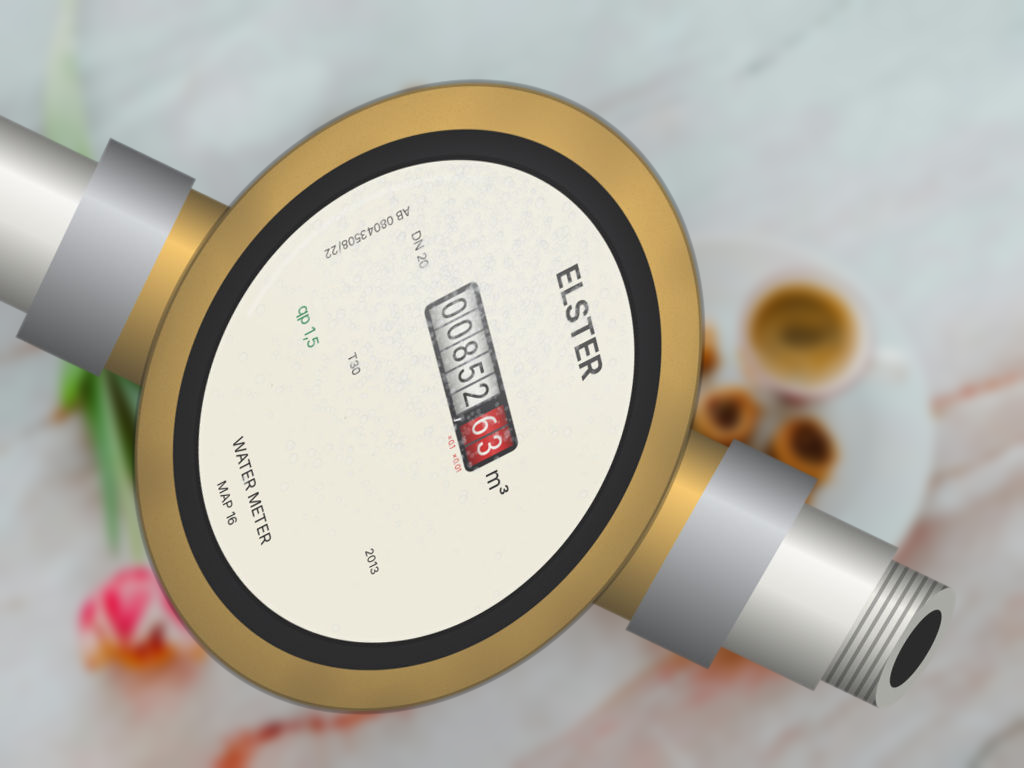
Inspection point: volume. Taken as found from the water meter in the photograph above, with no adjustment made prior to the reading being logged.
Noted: 852.63 m³
